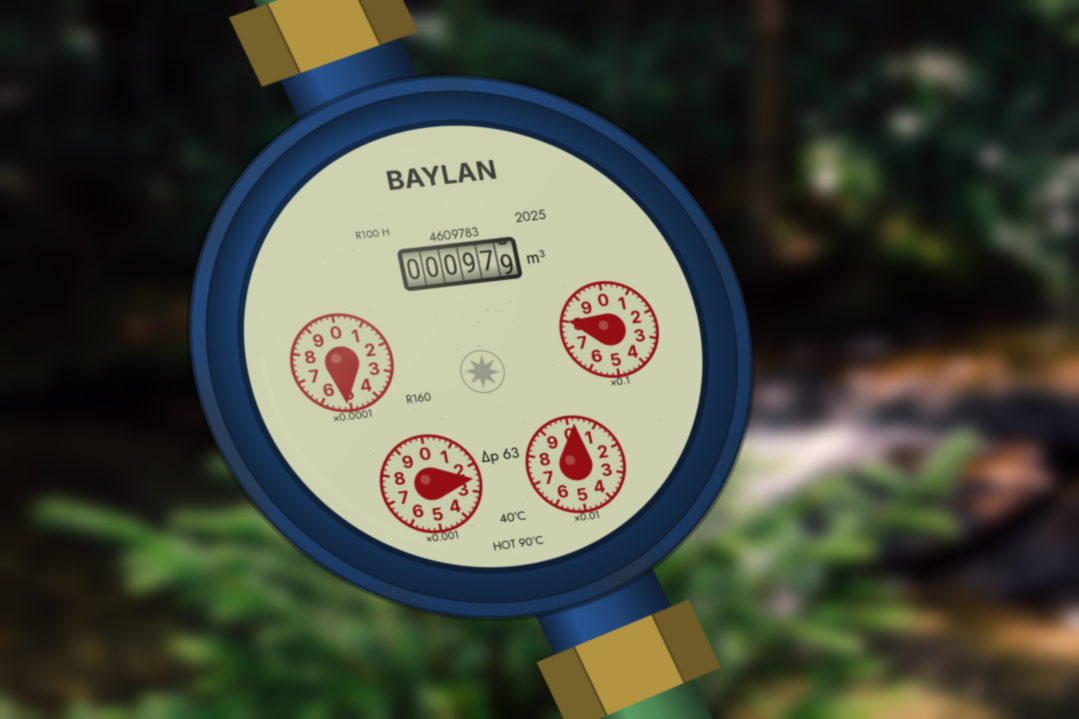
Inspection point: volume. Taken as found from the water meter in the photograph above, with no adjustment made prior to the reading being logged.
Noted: 978.8025 m³
